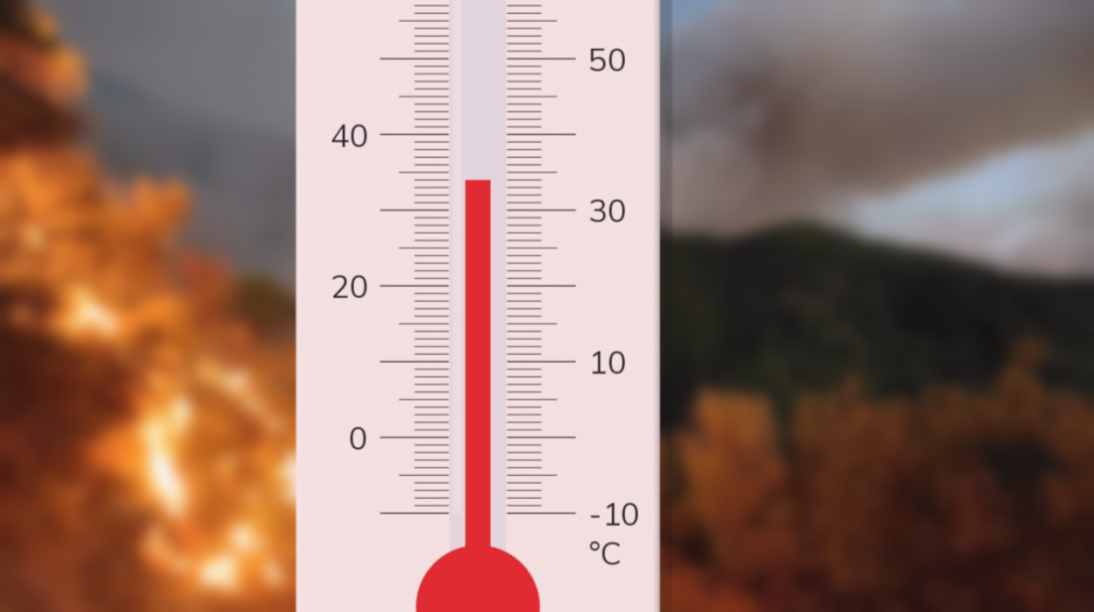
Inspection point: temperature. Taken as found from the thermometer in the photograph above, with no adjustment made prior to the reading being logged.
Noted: 34 °C
